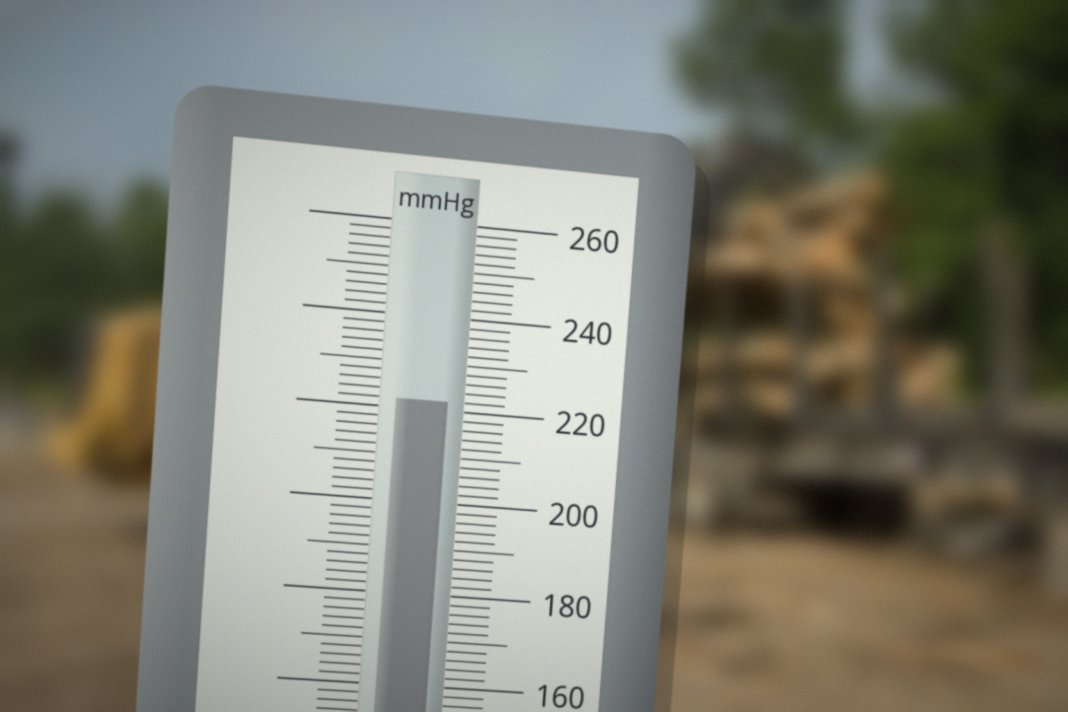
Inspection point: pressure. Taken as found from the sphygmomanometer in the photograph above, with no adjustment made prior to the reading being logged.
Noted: 222 mmHg
